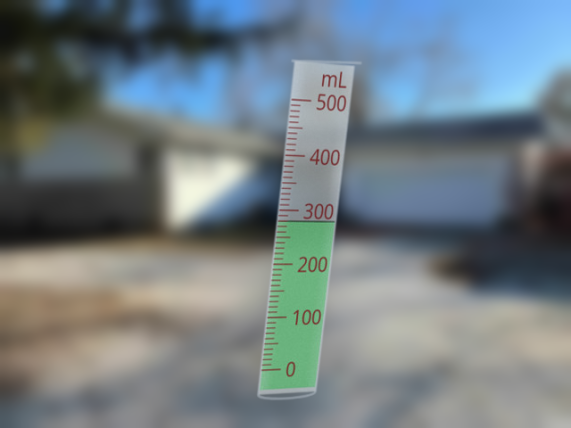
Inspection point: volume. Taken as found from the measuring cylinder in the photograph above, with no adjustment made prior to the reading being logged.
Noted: 280 mL
